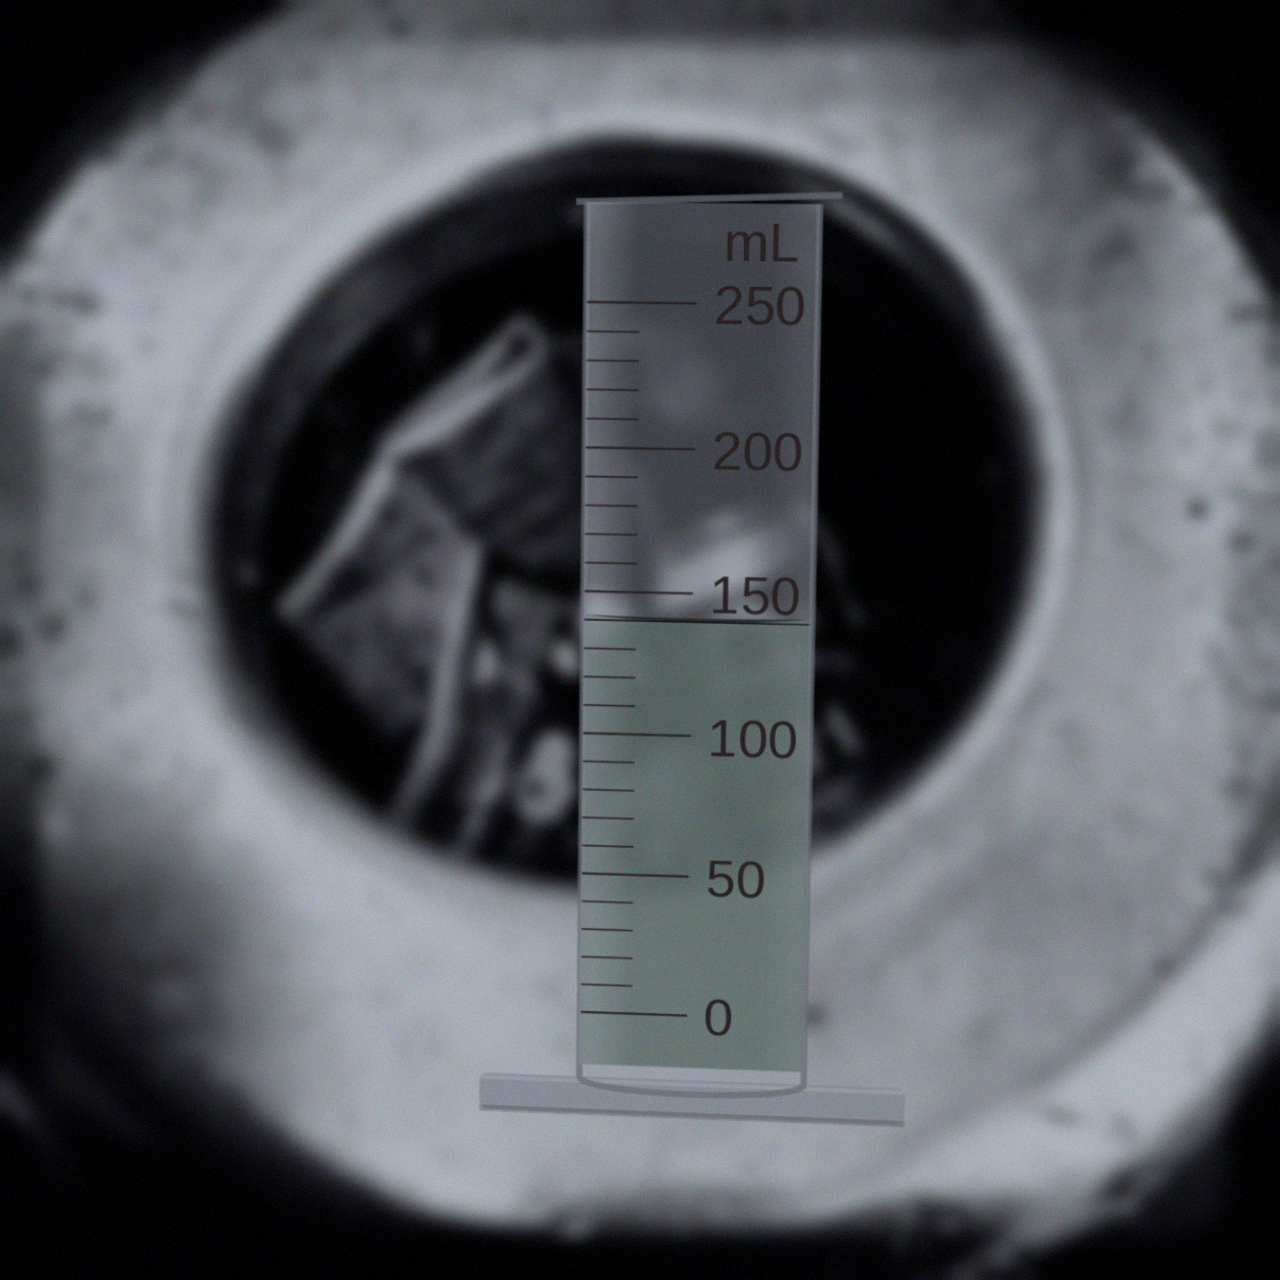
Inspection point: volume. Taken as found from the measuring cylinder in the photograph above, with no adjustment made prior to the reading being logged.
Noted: 140 mL
